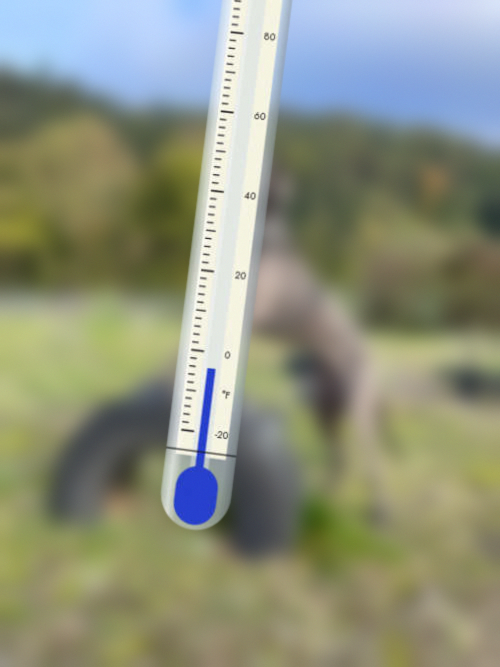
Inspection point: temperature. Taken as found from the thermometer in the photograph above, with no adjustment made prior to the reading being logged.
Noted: -4 °F
